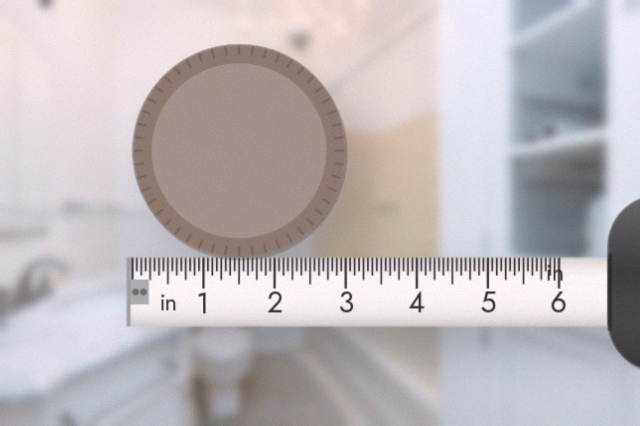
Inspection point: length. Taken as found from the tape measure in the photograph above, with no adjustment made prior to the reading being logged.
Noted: 3 in
